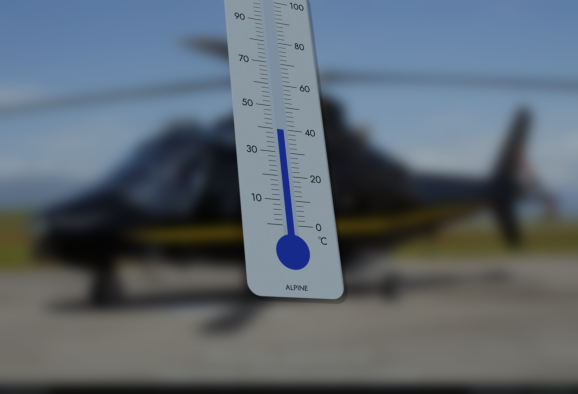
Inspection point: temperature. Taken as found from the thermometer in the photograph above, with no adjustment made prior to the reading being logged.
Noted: 40 °C
